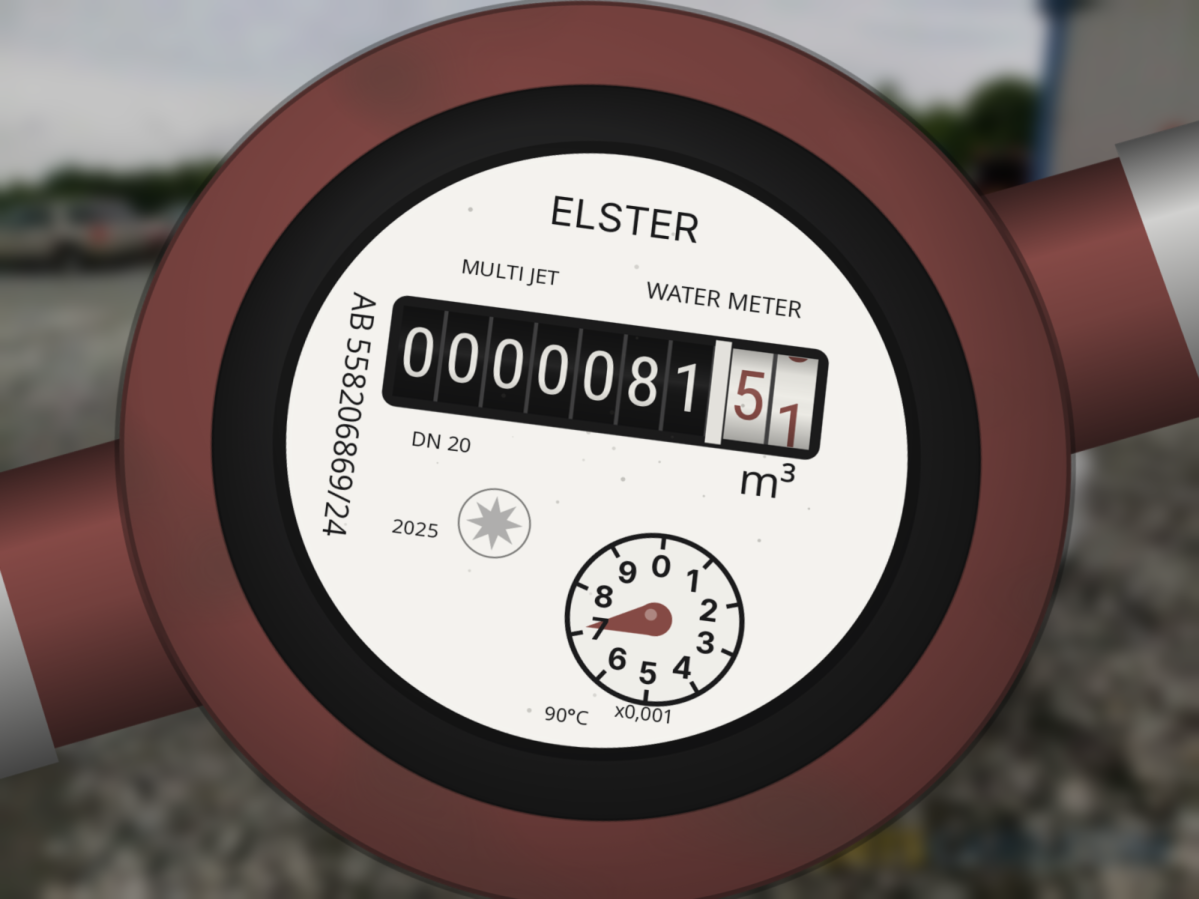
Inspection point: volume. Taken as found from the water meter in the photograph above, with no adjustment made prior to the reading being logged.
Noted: 81.507 m³
